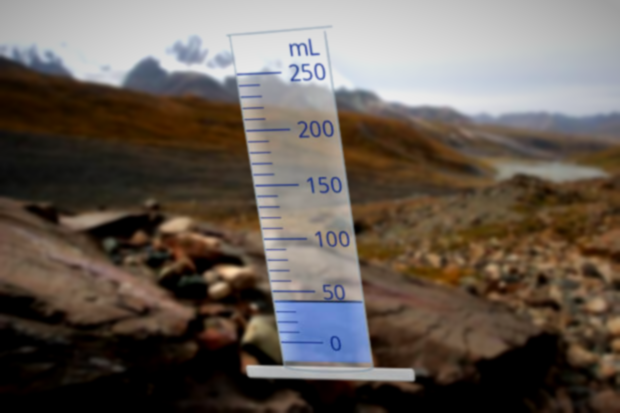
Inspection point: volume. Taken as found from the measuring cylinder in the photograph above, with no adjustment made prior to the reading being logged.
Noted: 40 mL
